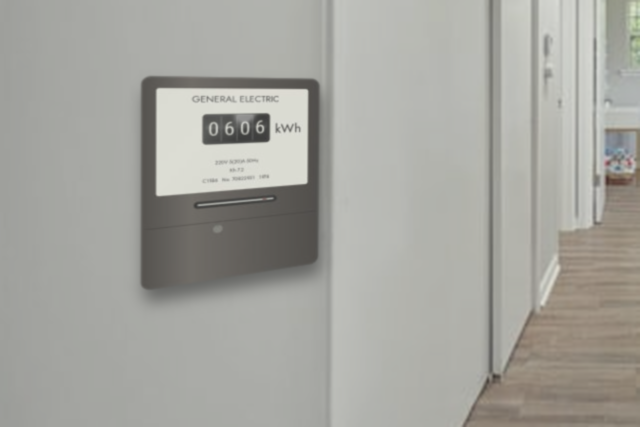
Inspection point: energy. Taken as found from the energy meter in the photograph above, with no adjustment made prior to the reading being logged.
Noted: 606 kWh
